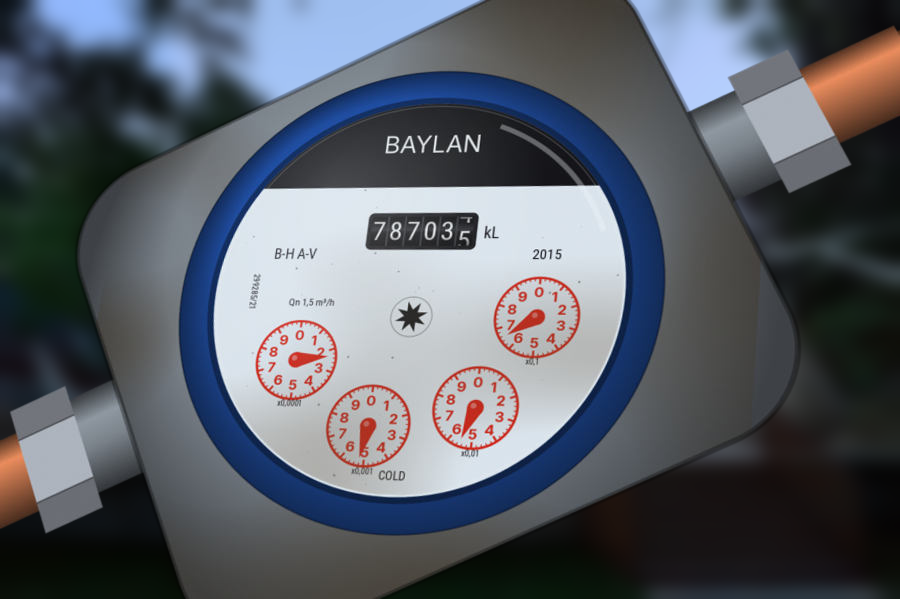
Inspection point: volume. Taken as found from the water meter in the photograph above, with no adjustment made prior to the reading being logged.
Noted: 787034.6552 kL
